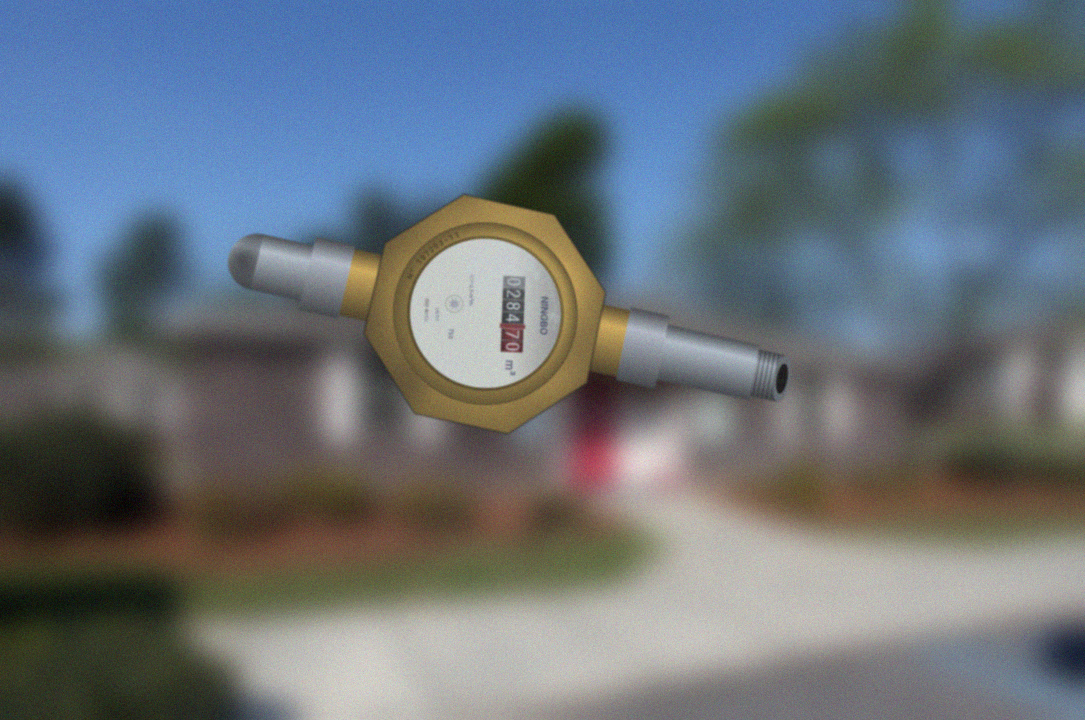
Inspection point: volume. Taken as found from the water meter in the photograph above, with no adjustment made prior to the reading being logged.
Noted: 284.70 m³
